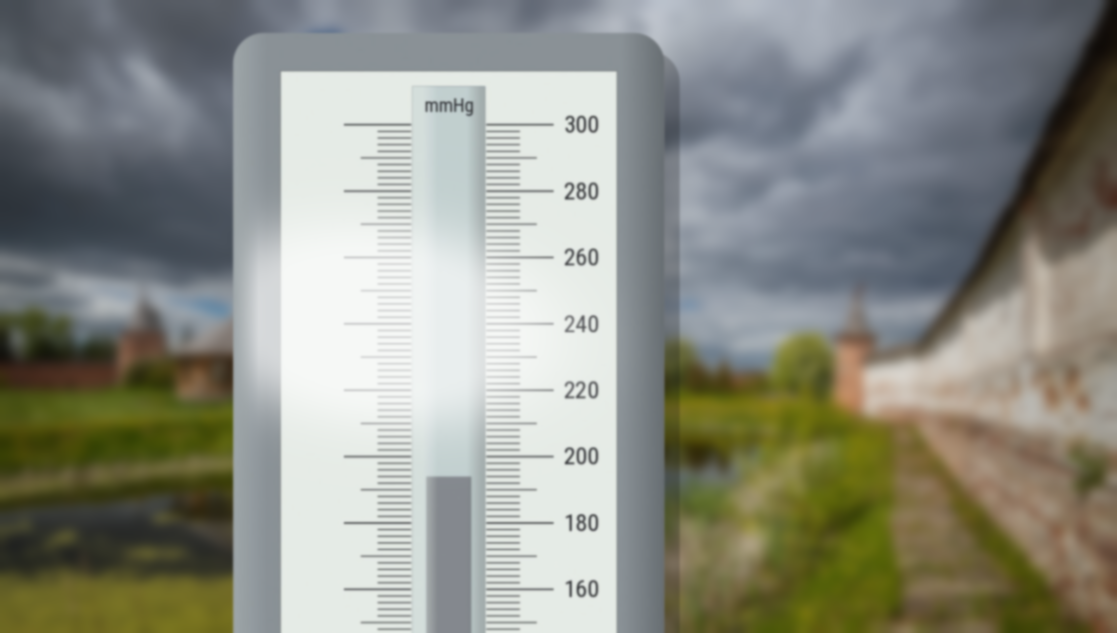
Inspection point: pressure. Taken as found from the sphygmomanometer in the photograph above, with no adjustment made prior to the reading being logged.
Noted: 194 mmHg
